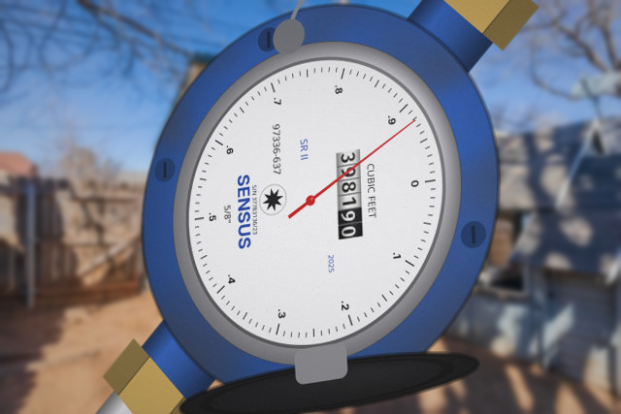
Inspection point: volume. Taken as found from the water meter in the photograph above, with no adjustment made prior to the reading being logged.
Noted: 398189.92 ft³
